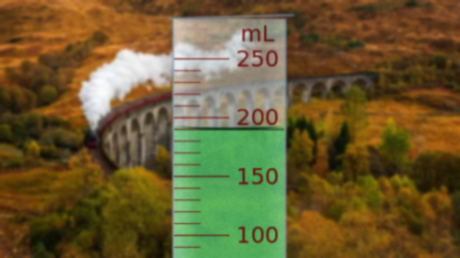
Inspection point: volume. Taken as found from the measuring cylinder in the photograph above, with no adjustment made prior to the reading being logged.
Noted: 190 mL
